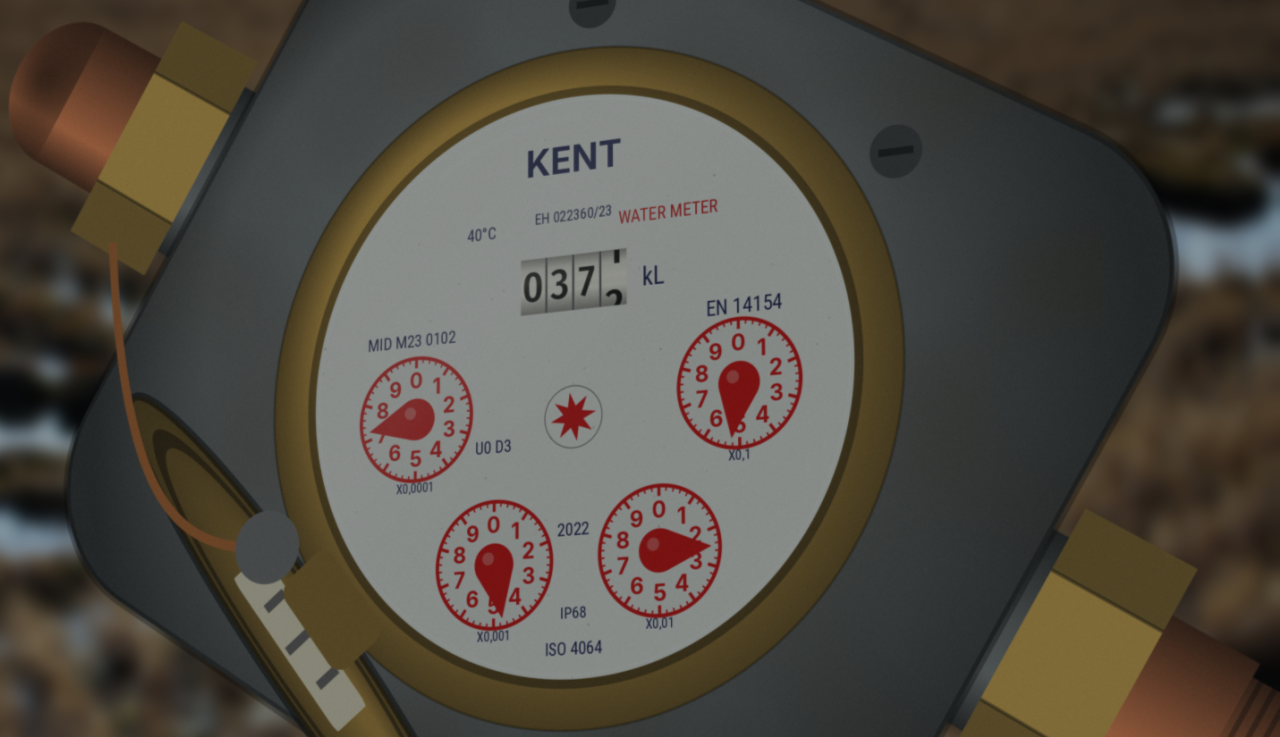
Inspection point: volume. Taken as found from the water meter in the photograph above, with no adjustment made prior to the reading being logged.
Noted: 371.5247 kL
